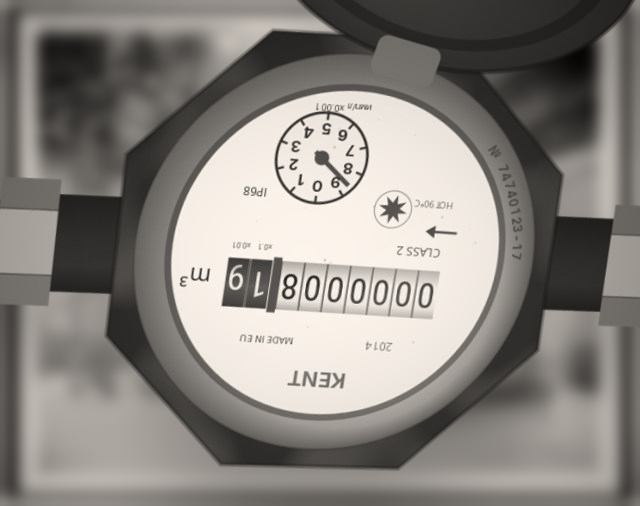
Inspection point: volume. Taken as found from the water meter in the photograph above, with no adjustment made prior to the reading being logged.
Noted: 8.188 m³
